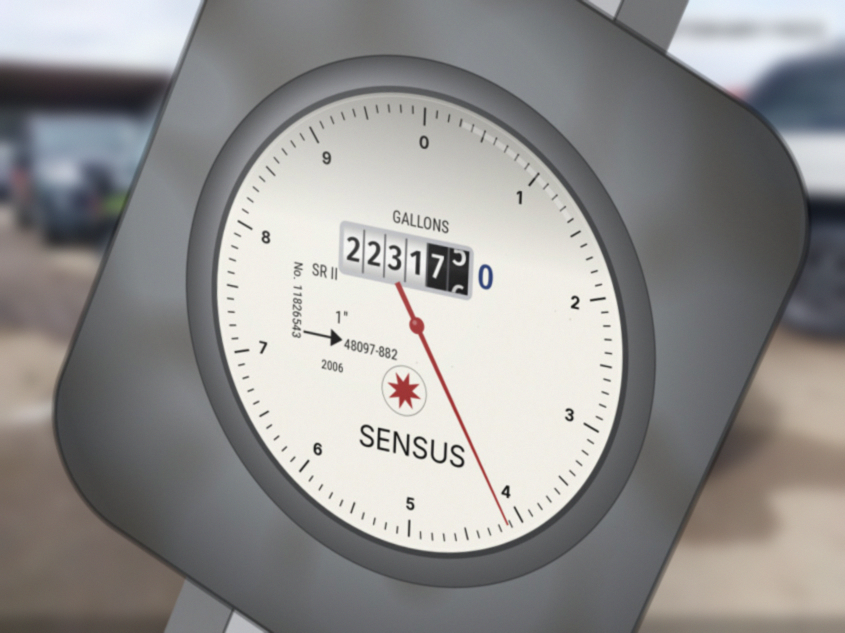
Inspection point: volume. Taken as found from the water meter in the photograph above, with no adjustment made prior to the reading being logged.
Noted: 2231754.1 gal
